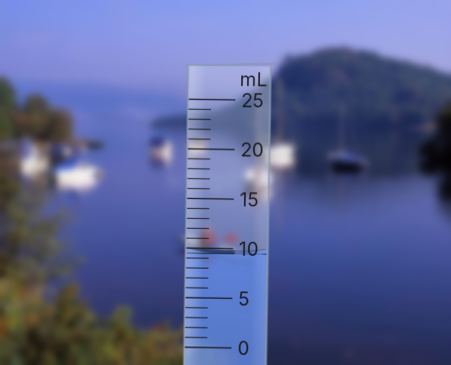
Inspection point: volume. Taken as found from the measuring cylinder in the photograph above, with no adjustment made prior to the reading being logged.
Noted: 9.5 mL
